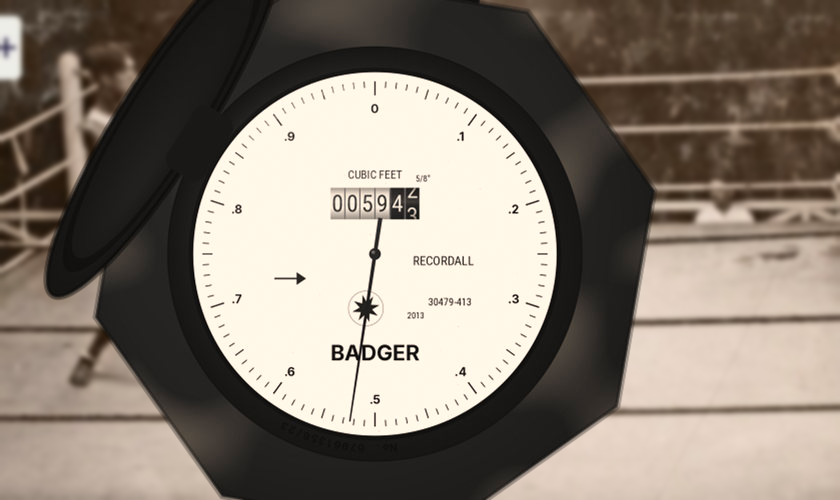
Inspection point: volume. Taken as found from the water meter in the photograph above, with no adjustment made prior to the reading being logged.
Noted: 5942.52 ft³
